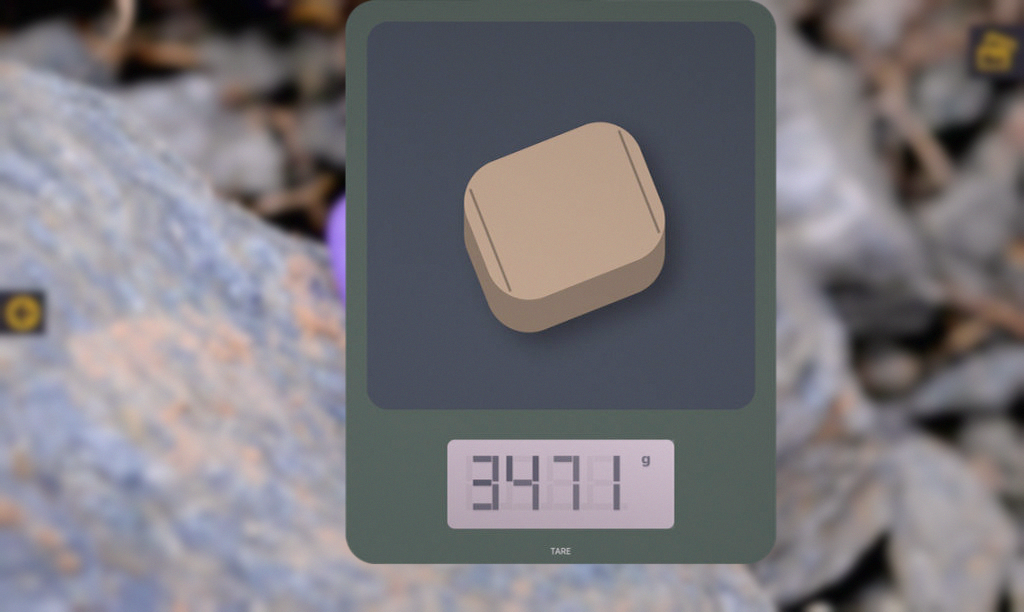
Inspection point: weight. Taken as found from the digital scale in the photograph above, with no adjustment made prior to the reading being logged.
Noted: 3471 g
